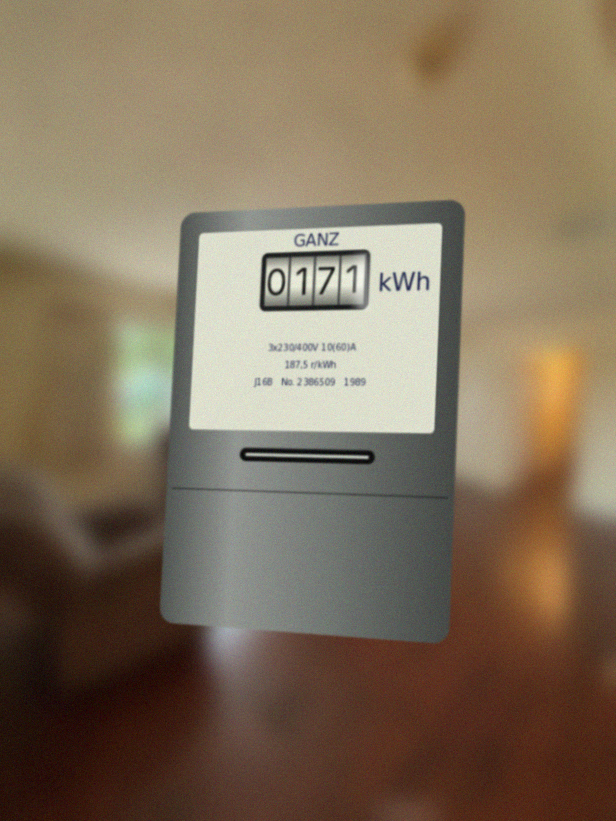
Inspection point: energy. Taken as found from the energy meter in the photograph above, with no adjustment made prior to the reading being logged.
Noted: 171 kWh
